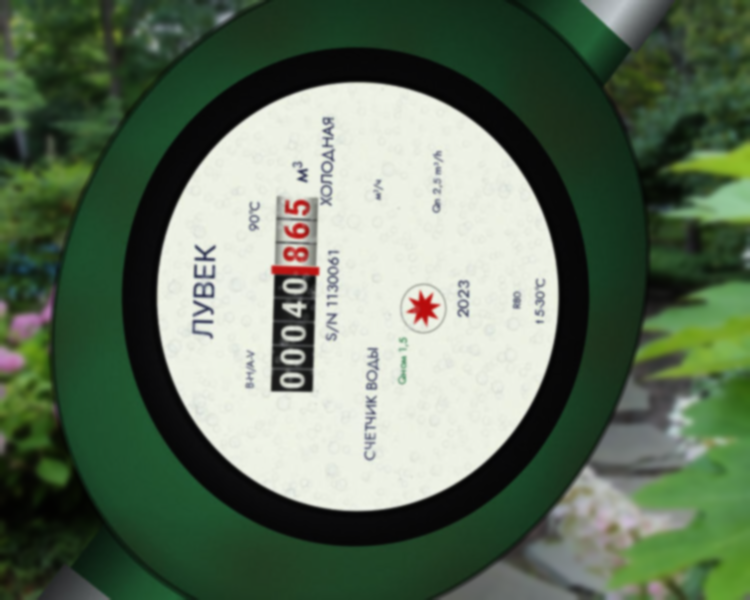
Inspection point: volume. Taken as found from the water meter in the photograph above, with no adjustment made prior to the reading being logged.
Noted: 40.865 m³
